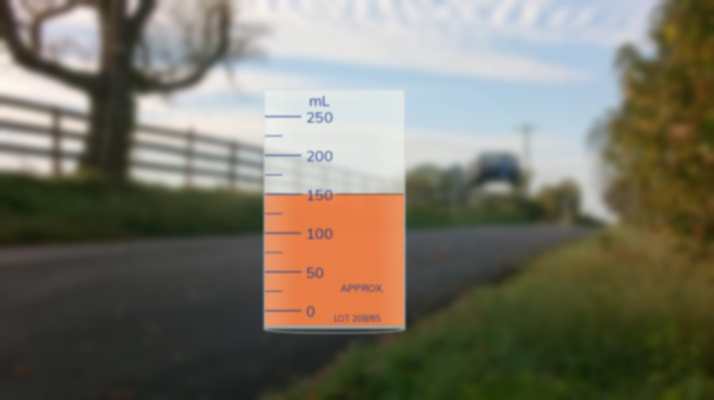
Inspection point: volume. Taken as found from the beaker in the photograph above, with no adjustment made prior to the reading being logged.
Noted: 150 mL
